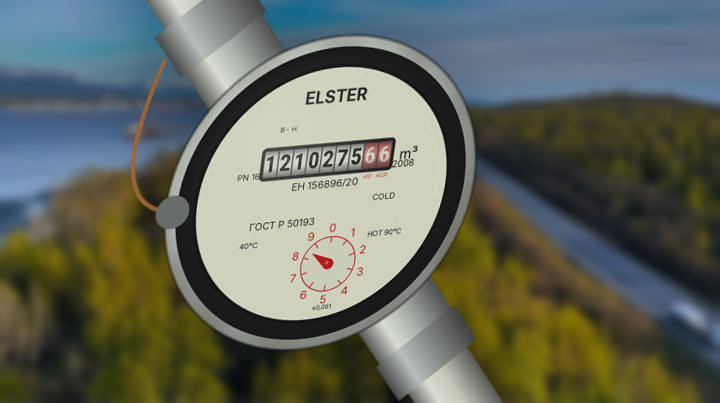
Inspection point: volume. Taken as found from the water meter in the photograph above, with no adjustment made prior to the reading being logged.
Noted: 1210275.668 m³
